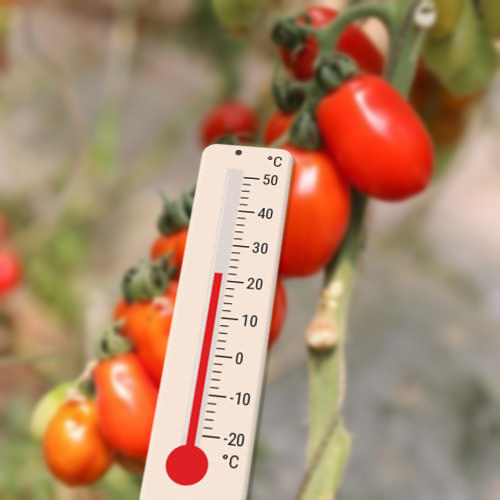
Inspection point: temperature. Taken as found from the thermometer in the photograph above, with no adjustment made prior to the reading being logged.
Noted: 22 °C
